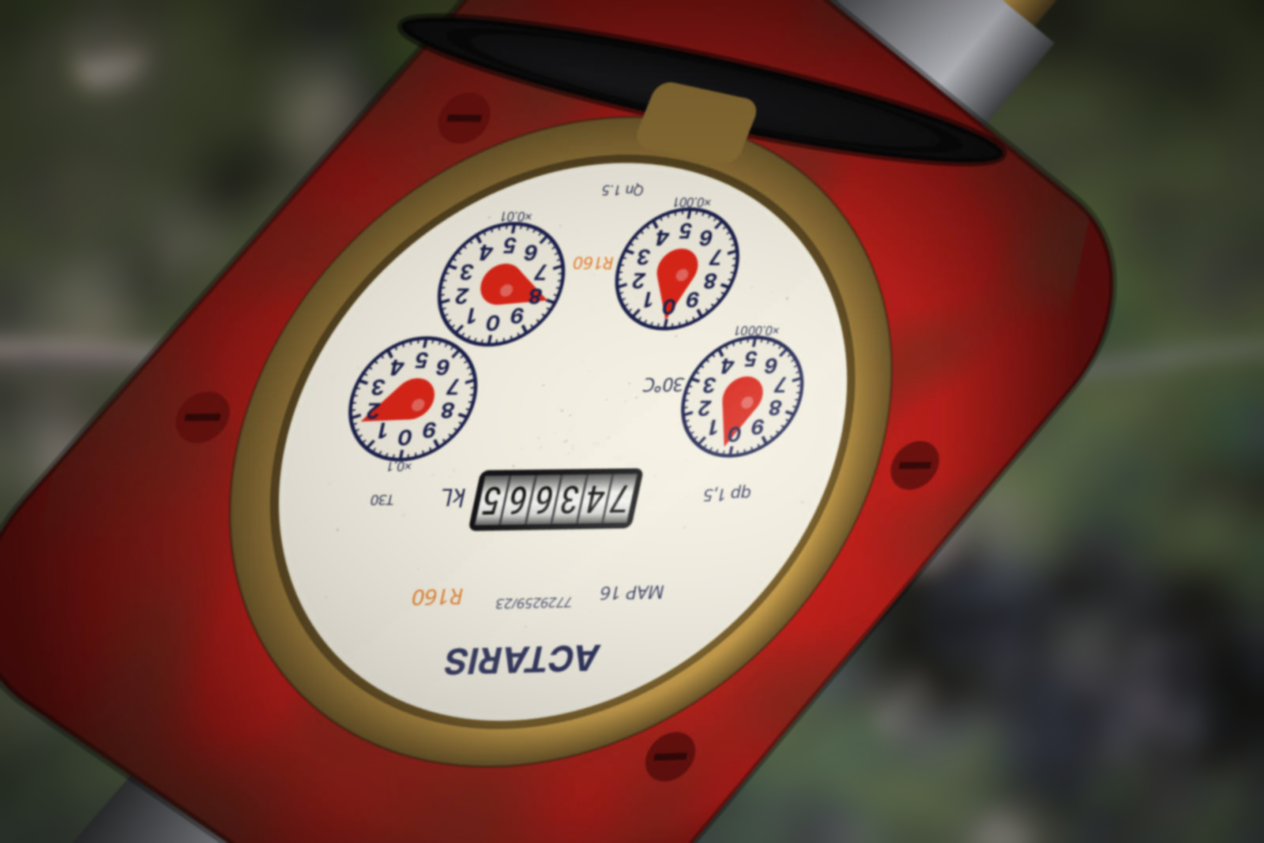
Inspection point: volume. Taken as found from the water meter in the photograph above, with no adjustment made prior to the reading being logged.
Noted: 743665.1800 kL
